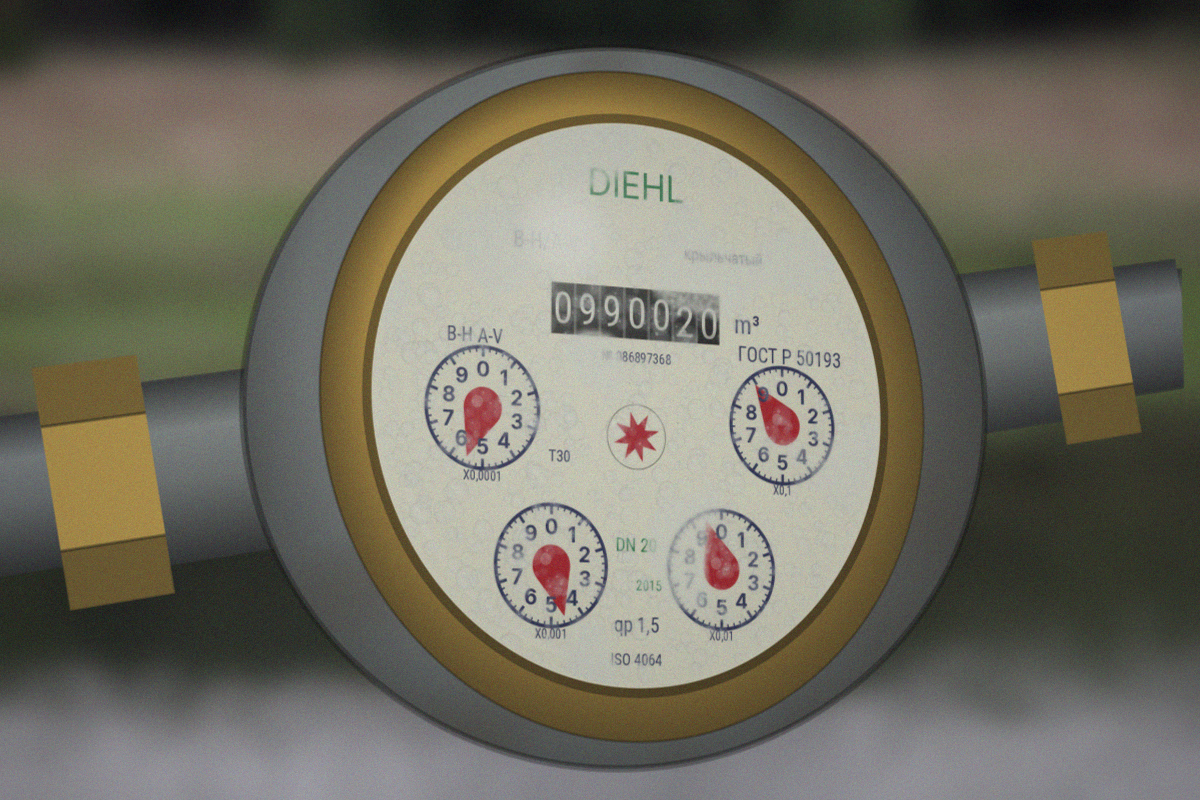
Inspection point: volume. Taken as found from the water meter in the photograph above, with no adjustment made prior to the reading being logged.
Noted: 990019.8945 m³
